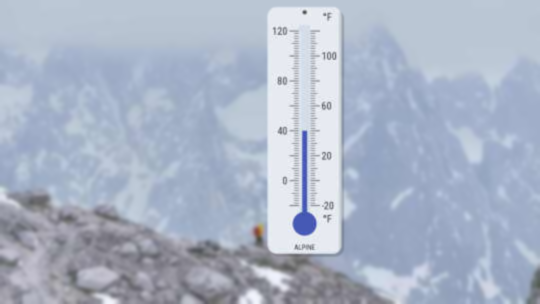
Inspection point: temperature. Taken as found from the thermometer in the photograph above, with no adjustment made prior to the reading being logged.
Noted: 40 °F
